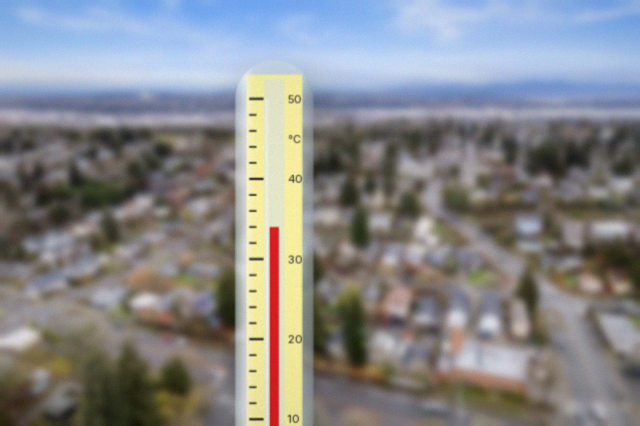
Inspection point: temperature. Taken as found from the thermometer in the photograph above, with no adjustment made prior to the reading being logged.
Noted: 34 °C
